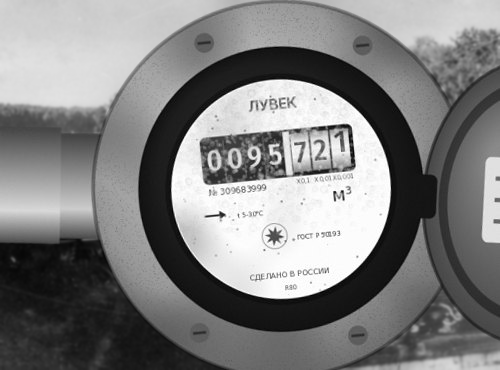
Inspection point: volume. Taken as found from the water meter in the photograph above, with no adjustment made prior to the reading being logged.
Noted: 95.721 m³
